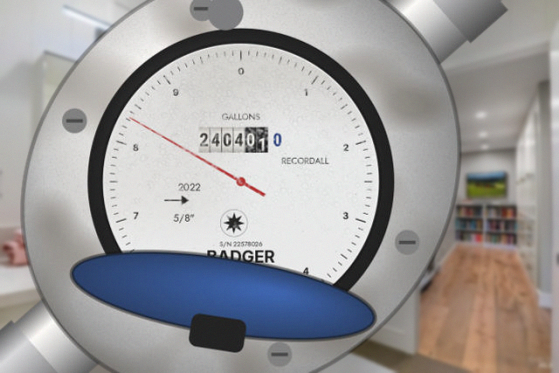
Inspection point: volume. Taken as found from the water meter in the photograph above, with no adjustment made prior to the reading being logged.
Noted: 2404008.3 gal
